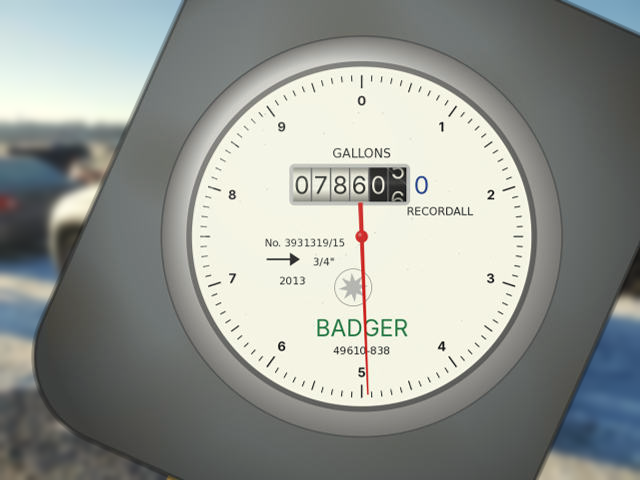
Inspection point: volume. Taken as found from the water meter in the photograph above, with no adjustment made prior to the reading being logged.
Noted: 786054.9 gal
